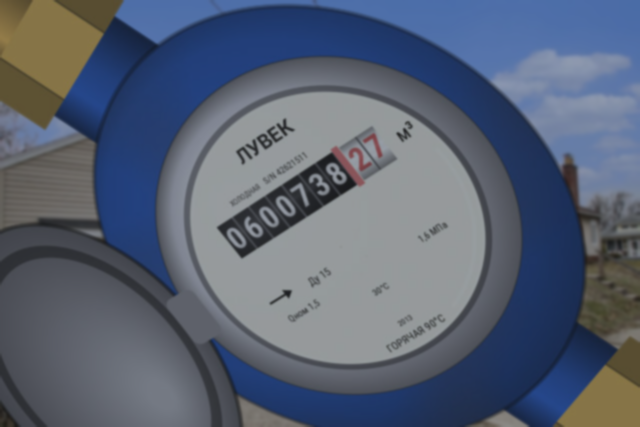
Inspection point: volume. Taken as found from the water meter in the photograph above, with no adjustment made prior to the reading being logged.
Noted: 600738.27 m³
